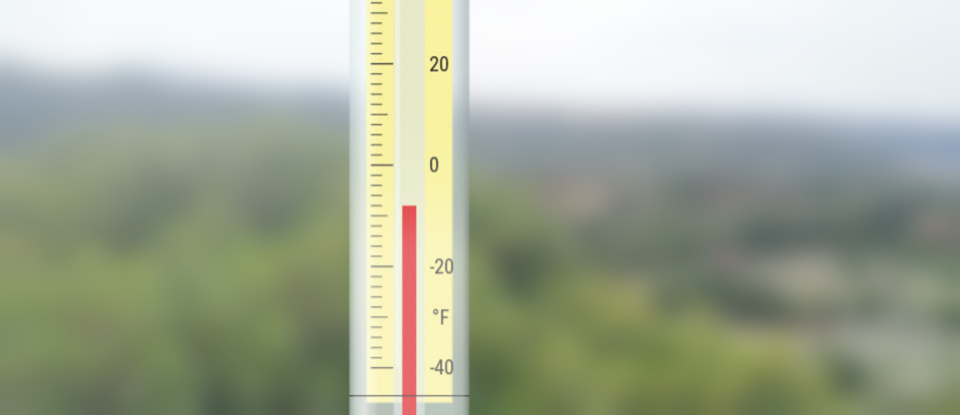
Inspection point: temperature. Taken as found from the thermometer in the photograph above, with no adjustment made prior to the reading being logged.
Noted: -8 °F
